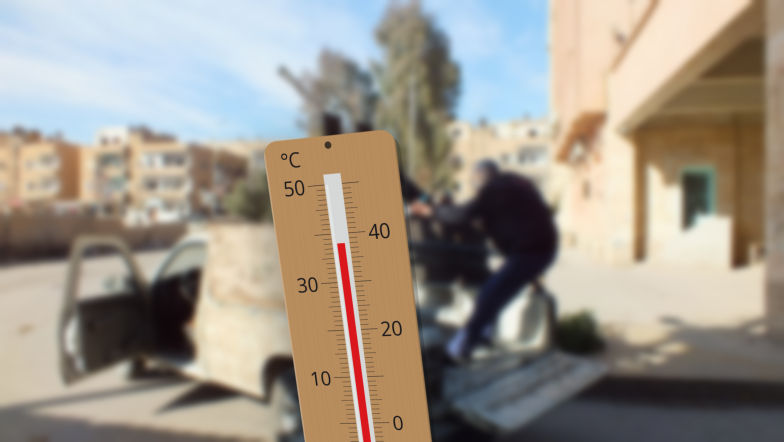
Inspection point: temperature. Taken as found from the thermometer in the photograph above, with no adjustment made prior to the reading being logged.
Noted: 38 °C
